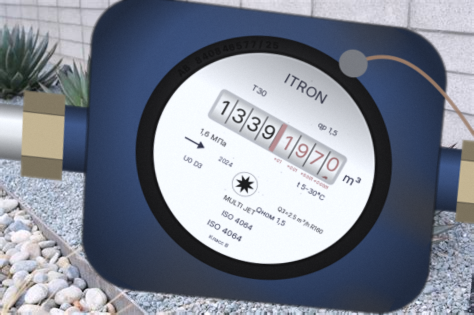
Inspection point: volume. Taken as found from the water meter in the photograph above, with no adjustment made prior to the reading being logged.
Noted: 1339.1970 m³
